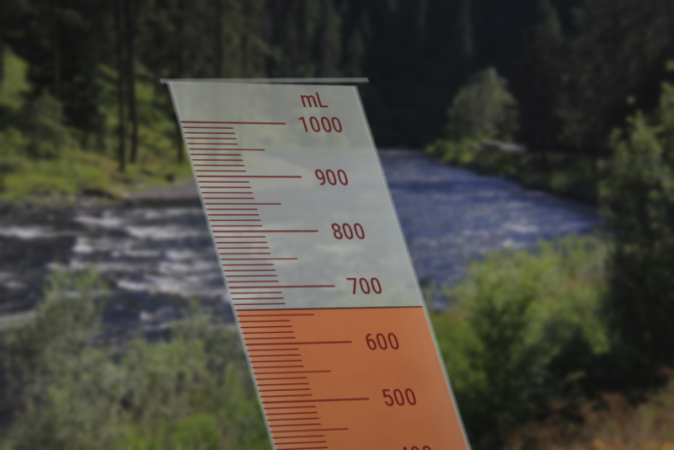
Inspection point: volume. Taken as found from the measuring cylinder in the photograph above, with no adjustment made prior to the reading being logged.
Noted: 660 mL
